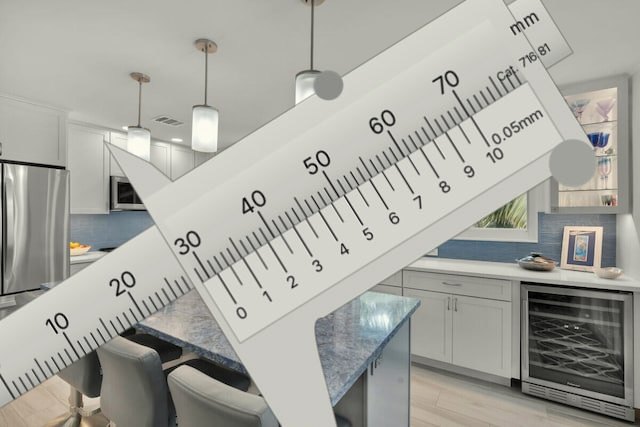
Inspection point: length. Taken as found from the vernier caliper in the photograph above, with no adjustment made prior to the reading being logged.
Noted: 31.2 mm
